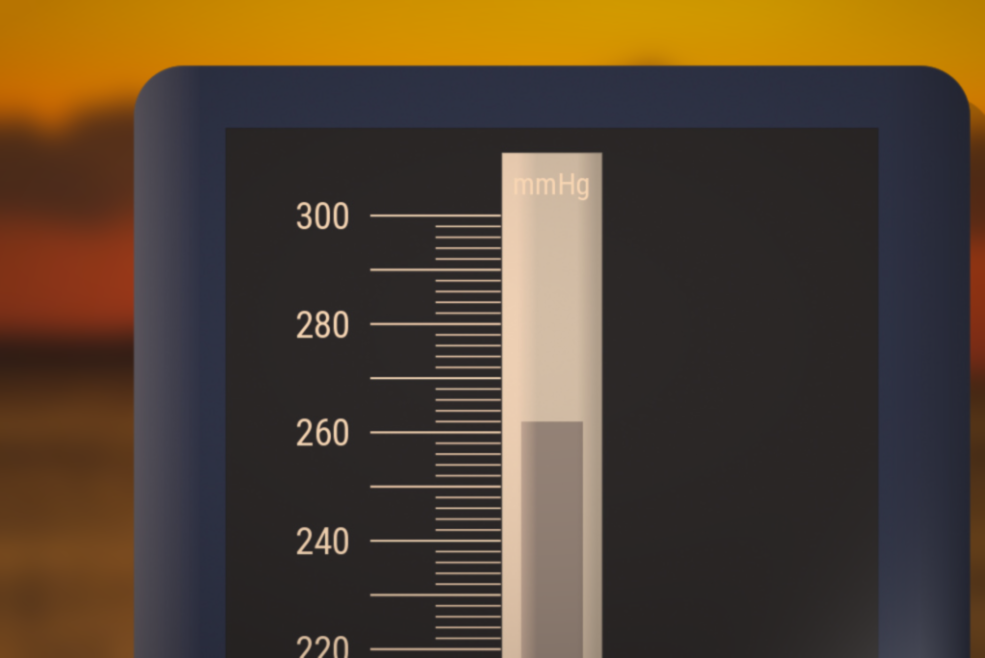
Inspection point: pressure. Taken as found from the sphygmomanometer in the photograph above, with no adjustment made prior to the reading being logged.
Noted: 262 mmHg
